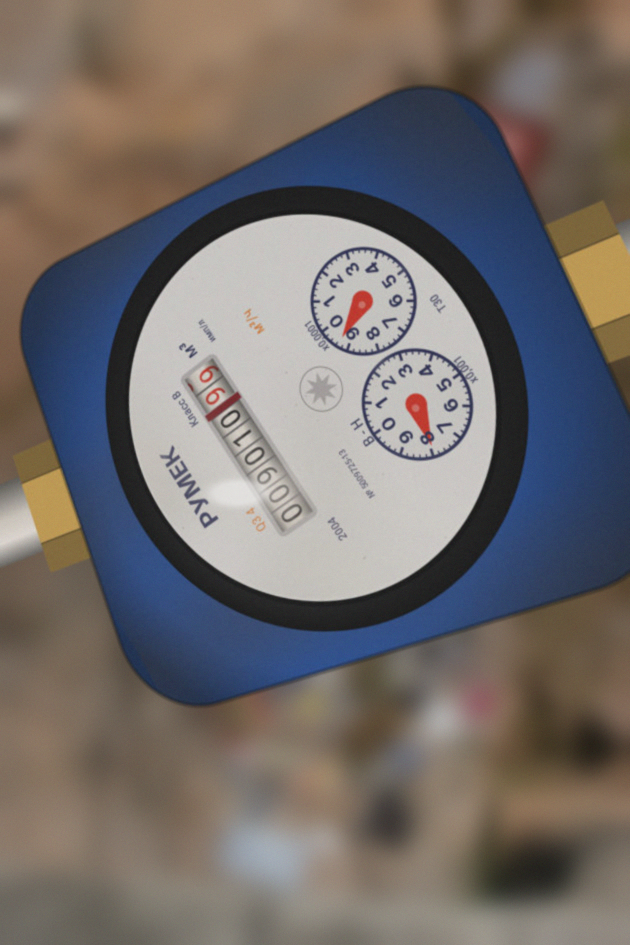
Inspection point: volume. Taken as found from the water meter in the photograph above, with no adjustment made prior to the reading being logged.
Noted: 9010.9879 m³
